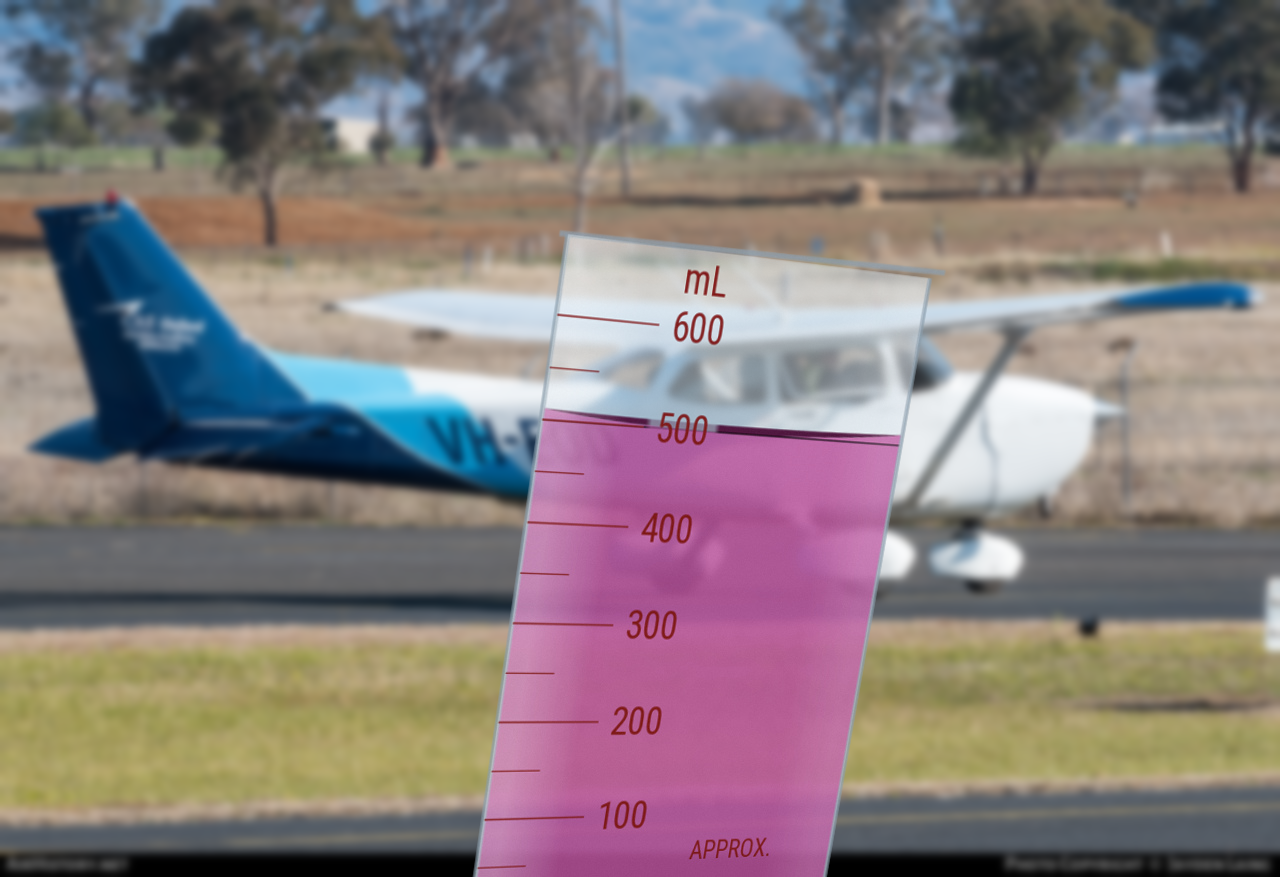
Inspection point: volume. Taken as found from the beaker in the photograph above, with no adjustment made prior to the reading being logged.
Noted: 500 mL
